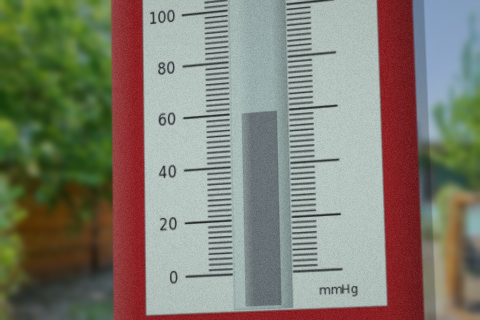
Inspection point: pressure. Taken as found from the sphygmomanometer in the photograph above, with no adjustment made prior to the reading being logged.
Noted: 60 mmHg
